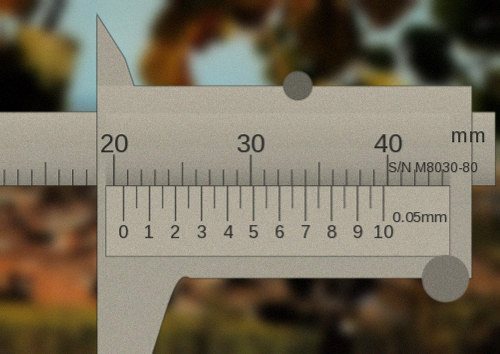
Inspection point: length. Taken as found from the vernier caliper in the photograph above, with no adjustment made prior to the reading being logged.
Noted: 20.7 mm
